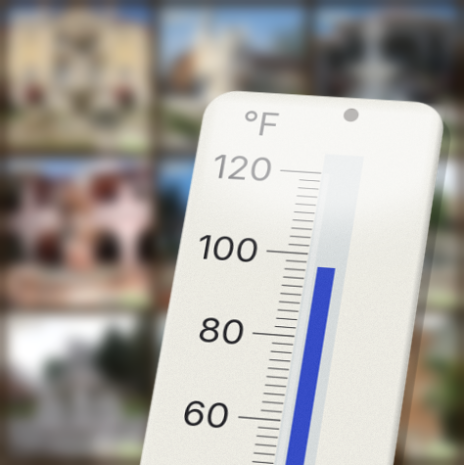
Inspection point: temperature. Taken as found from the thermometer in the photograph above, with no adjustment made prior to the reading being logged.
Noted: 97 °F
